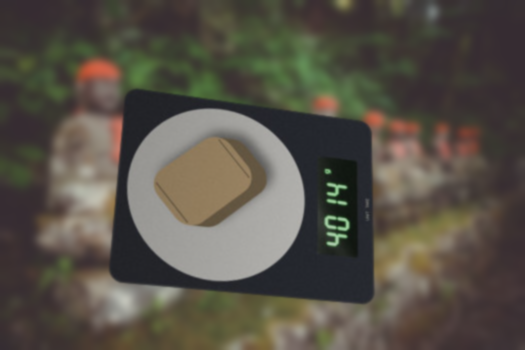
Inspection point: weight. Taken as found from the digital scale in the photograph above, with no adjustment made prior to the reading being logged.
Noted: 4014 g
